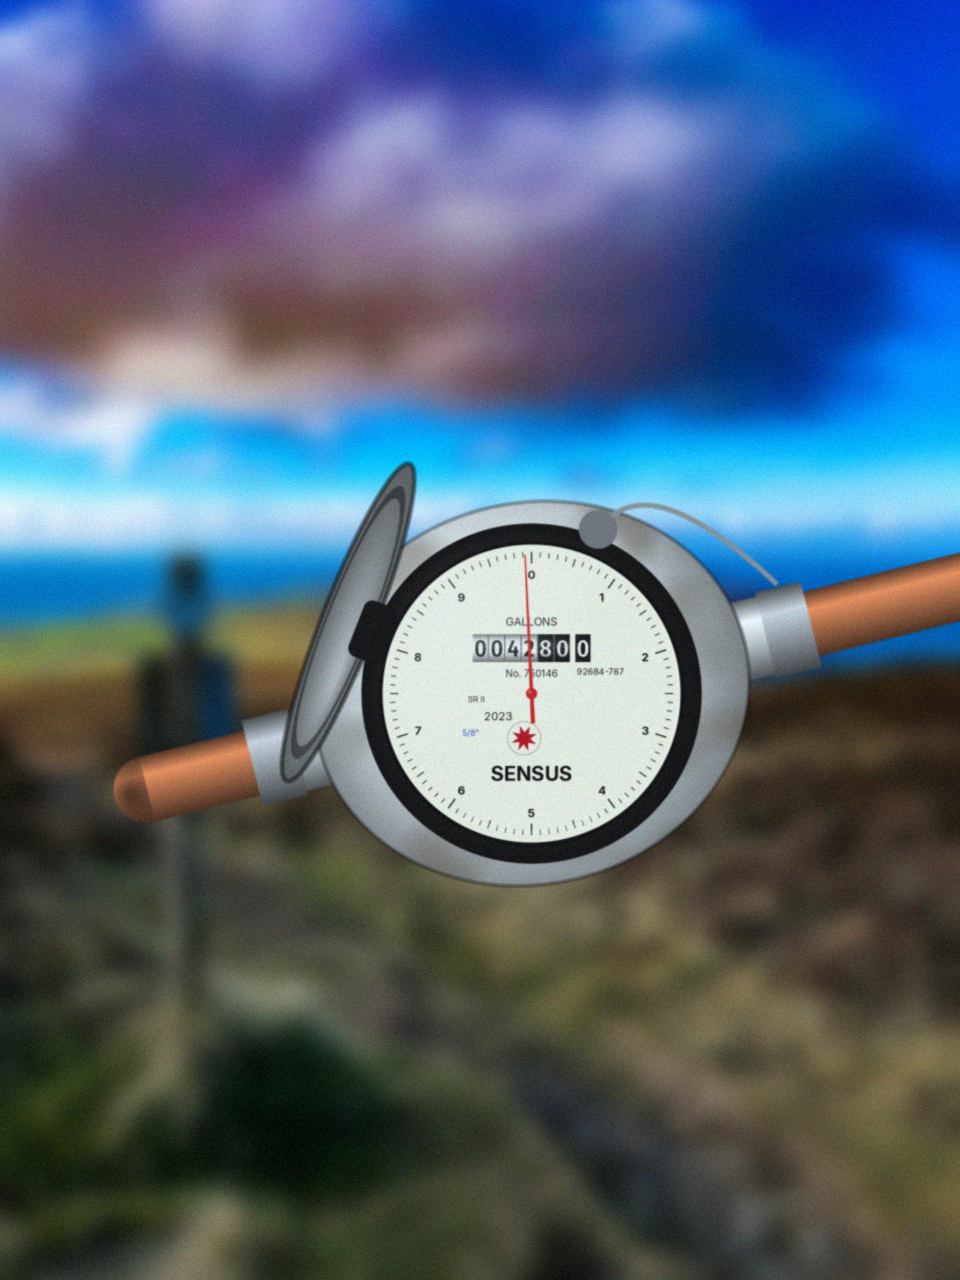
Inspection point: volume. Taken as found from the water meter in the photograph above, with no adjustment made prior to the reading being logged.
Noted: 42799.9 gal
